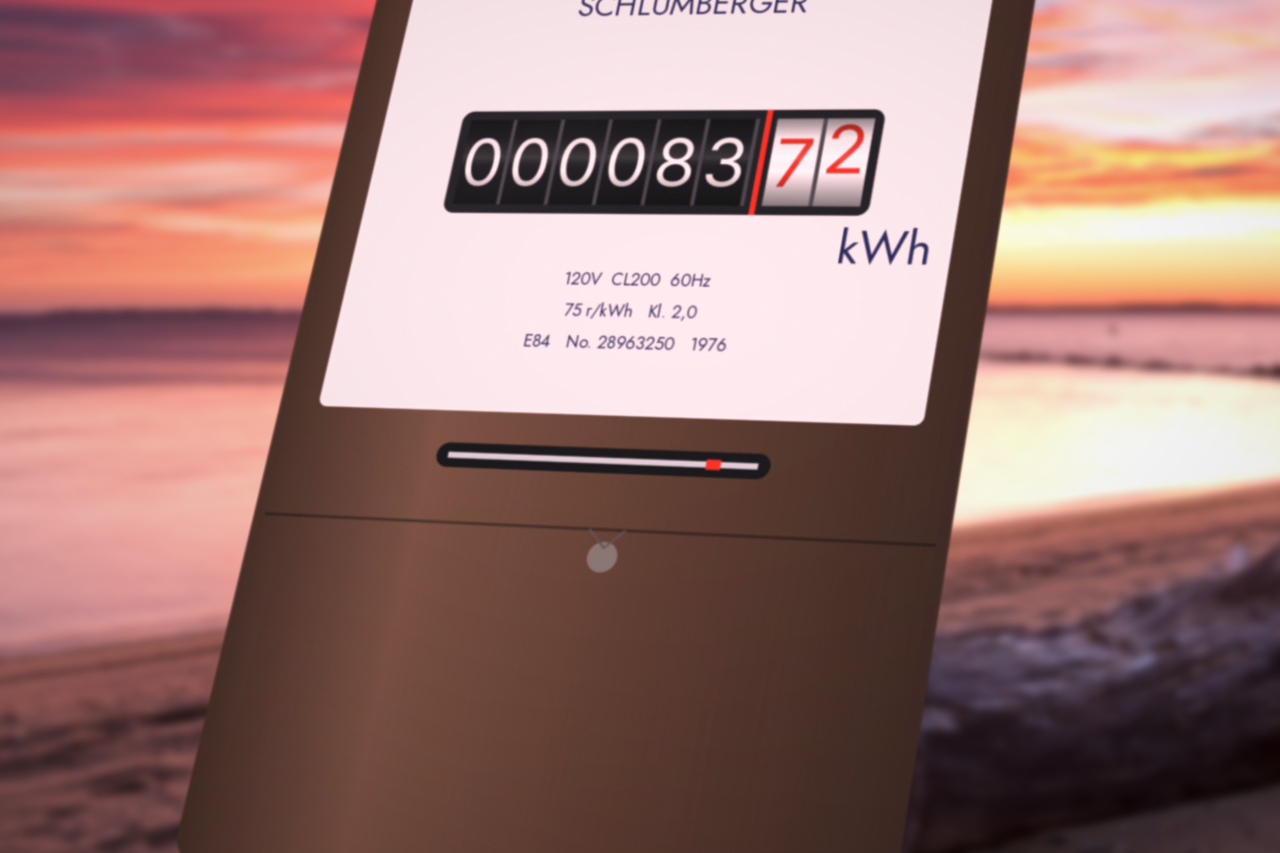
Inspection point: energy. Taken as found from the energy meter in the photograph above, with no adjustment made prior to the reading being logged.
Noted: 83.72 kWh
